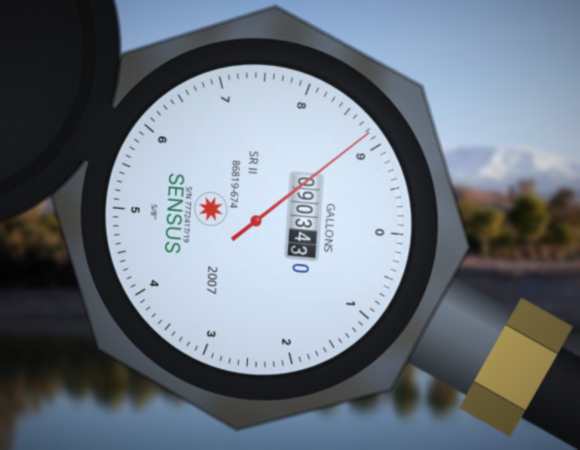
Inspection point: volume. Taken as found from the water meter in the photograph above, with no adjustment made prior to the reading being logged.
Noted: 903428.8 gal
